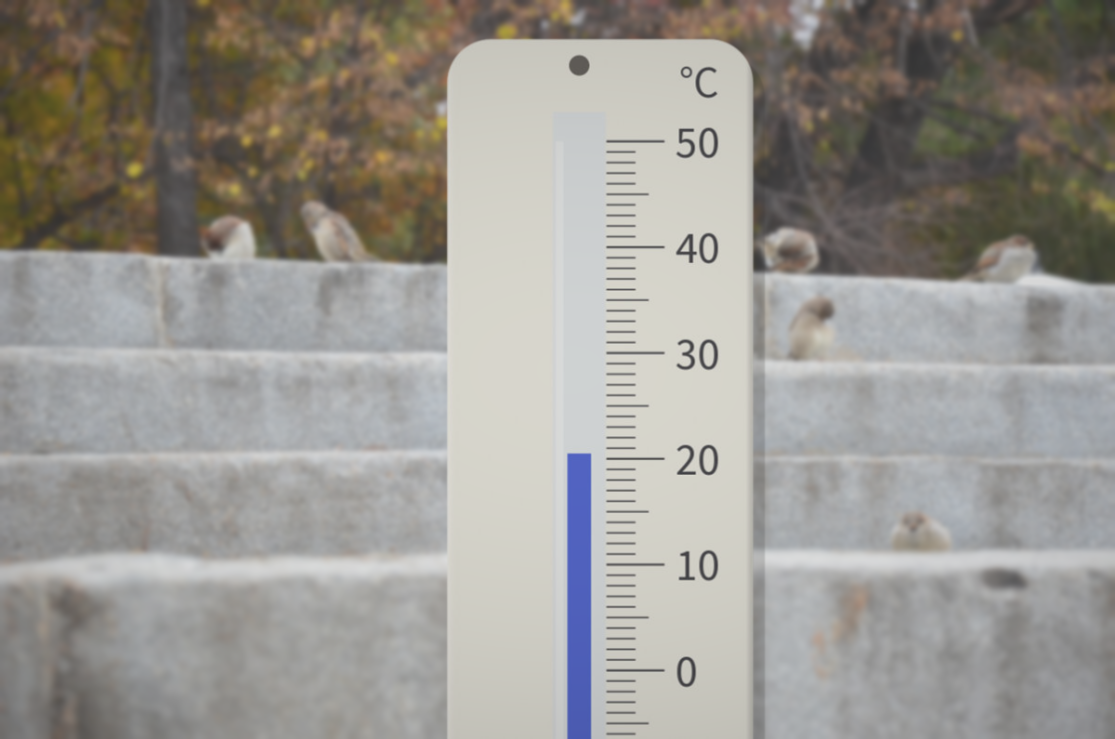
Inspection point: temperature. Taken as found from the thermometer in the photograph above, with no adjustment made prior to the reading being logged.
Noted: 20.5 °C
